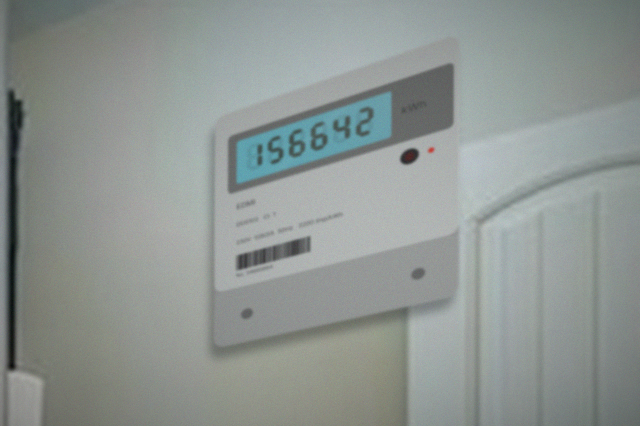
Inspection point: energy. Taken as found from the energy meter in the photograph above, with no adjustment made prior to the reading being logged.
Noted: 156642 kWh
